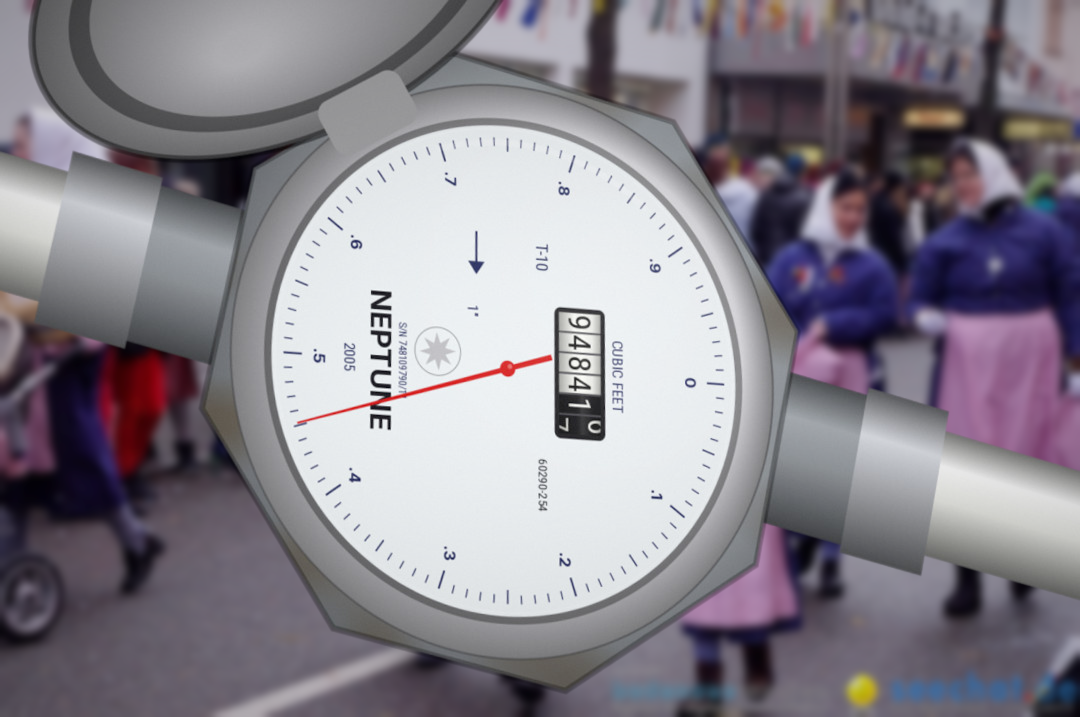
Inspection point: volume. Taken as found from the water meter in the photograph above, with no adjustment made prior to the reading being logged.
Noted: 948416.45 ft³
